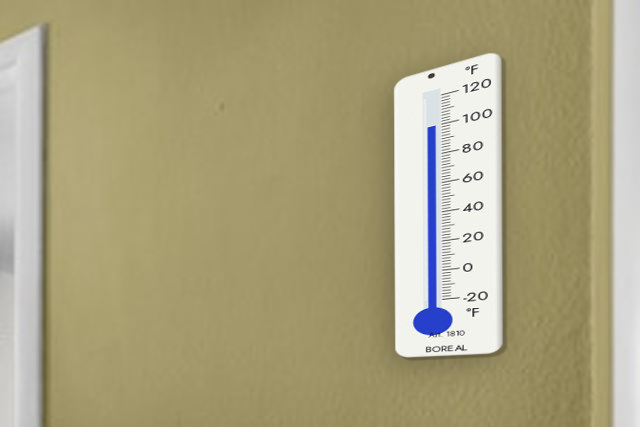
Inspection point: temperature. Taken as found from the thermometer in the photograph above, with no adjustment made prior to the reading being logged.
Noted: 100 °F
